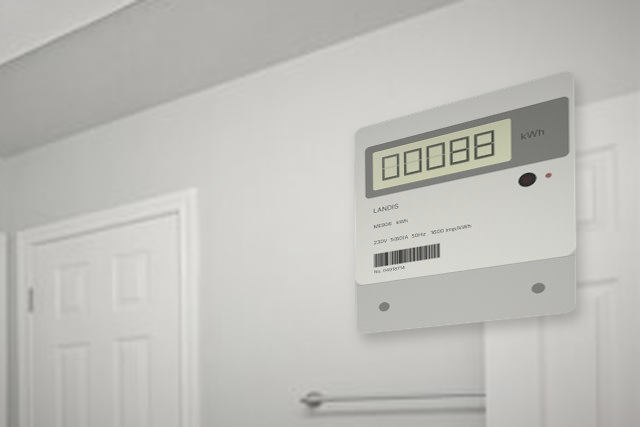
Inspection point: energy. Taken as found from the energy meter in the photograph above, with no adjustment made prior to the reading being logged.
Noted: 88 kWh
